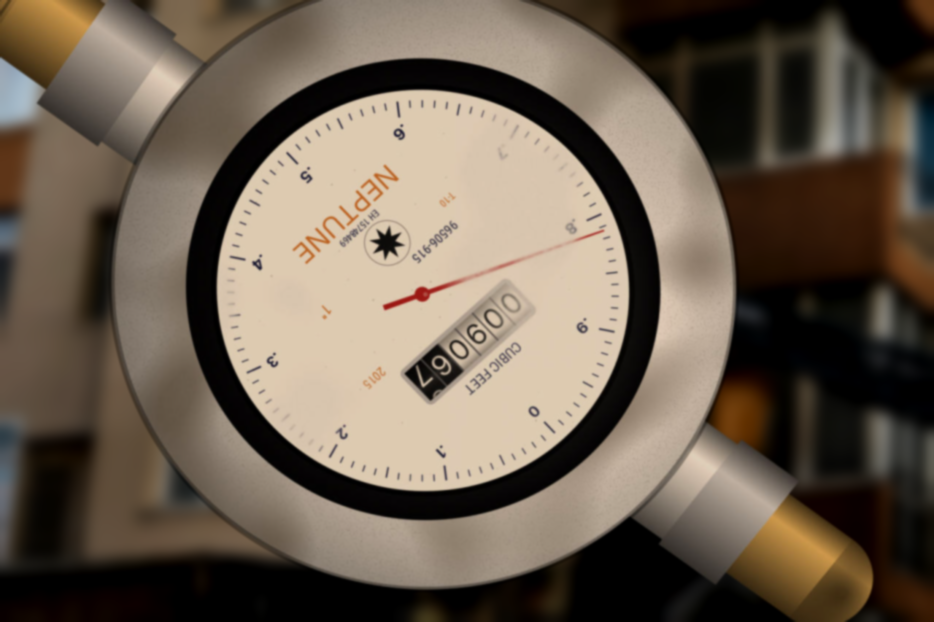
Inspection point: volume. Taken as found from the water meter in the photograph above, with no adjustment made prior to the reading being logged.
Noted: 9066.81 ft³
